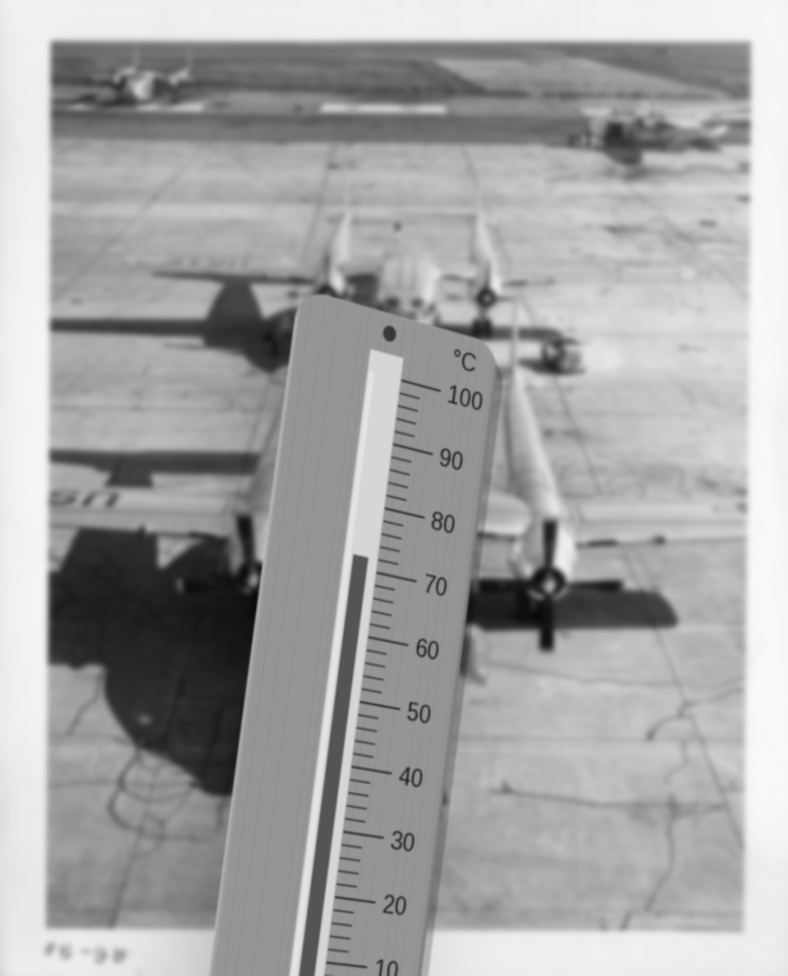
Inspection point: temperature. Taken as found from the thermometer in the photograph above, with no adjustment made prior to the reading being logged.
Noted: 72 °C
